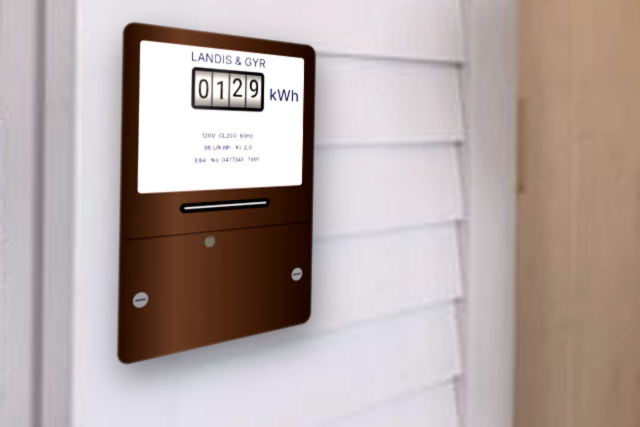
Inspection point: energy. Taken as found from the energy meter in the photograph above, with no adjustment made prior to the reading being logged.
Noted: 129 kWh
